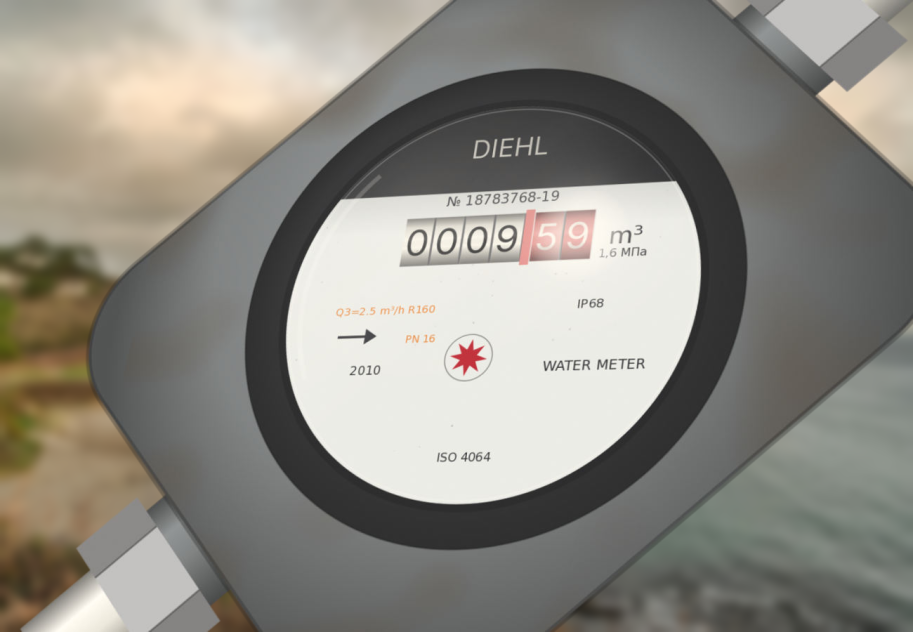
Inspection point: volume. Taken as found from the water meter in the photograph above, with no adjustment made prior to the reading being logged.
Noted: 9.59 m³
